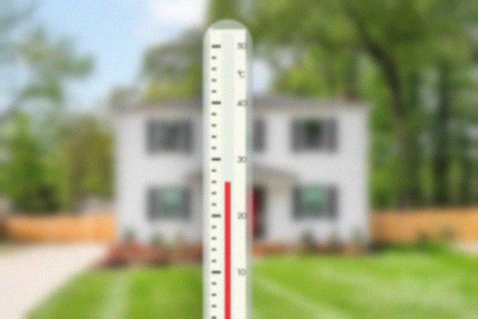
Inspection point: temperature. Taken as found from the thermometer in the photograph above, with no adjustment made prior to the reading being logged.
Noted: 26 °C
